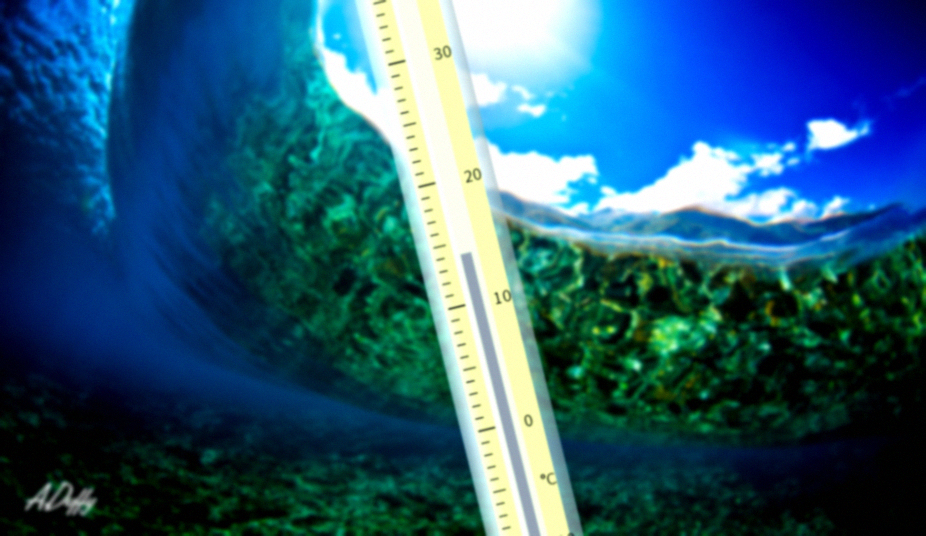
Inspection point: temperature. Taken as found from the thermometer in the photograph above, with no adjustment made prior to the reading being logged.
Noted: 14 °C
